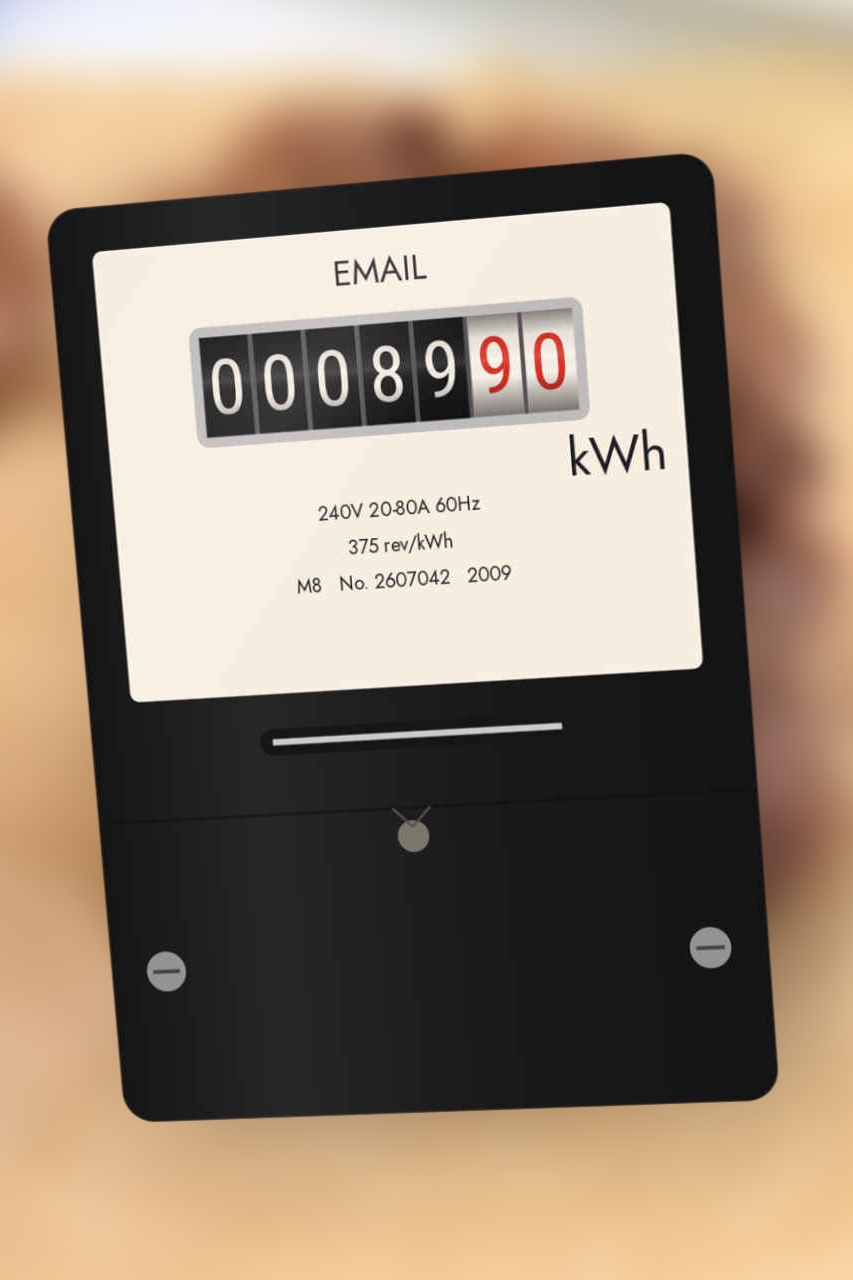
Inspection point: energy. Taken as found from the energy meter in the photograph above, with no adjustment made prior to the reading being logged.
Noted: 89.90 kWh
